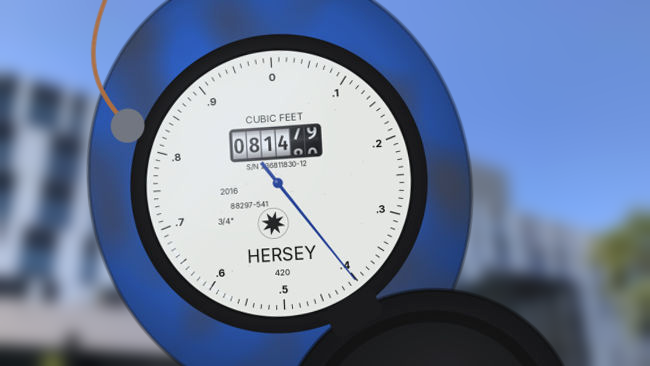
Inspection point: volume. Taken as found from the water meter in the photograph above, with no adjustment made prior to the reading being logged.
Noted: 81479.40 ft³
